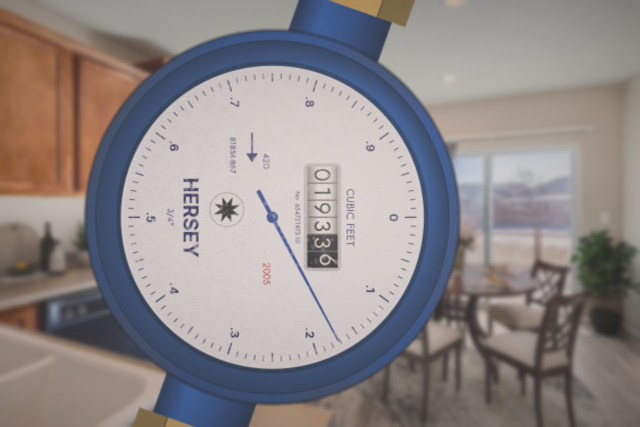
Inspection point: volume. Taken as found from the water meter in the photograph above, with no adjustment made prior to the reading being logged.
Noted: 19336.17 ft³
